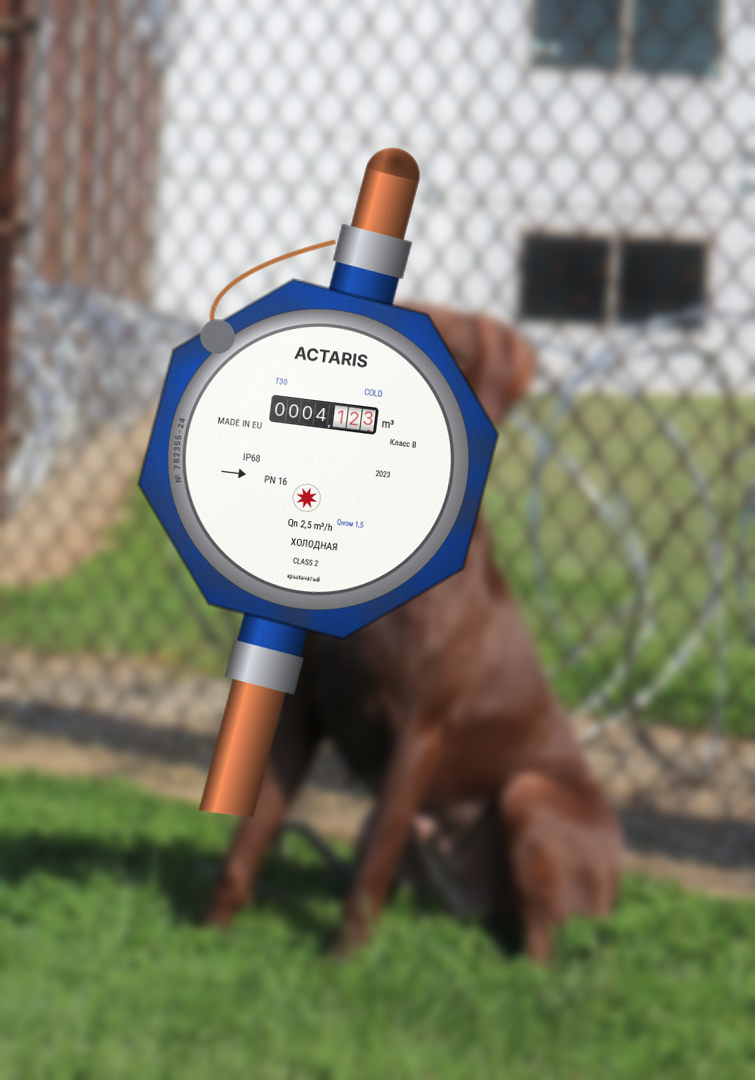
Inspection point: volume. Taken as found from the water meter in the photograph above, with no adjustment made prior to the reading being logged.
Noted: 4.123 m³
